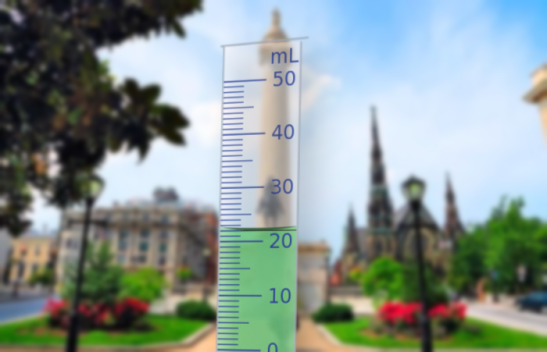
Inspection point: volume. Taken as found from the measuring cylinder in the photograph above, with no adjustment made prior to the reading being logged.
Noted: 22 mL
